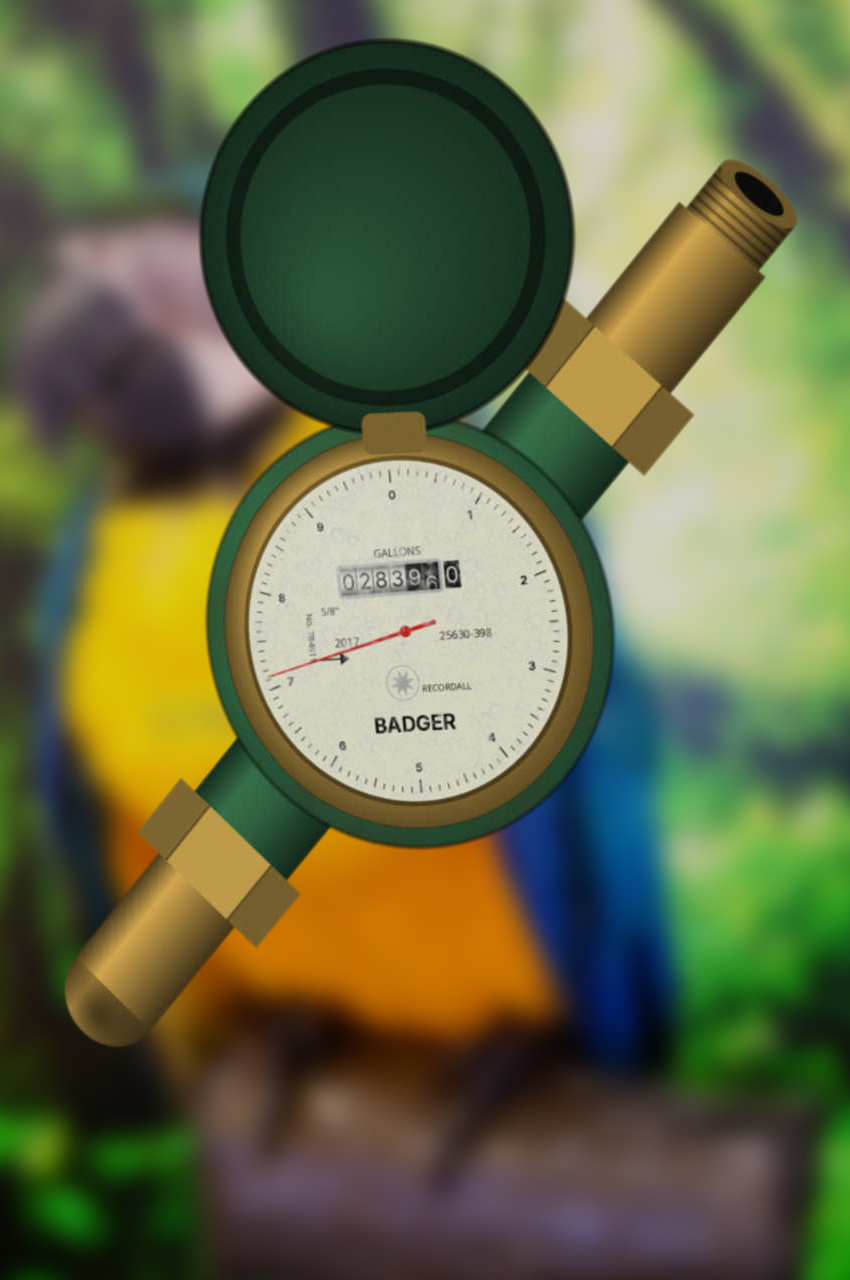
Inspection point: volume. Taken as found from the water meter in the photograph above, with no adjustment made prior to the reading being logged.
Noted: 283957.1 gal
